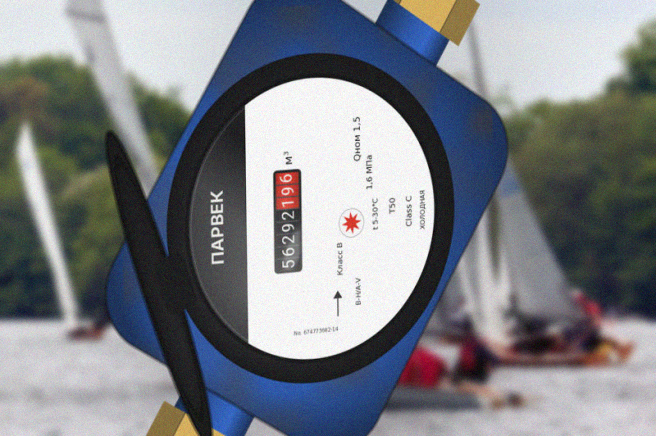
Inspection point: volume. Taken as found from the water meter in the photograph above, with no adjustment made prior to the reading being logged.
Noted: 56292.196 m³
